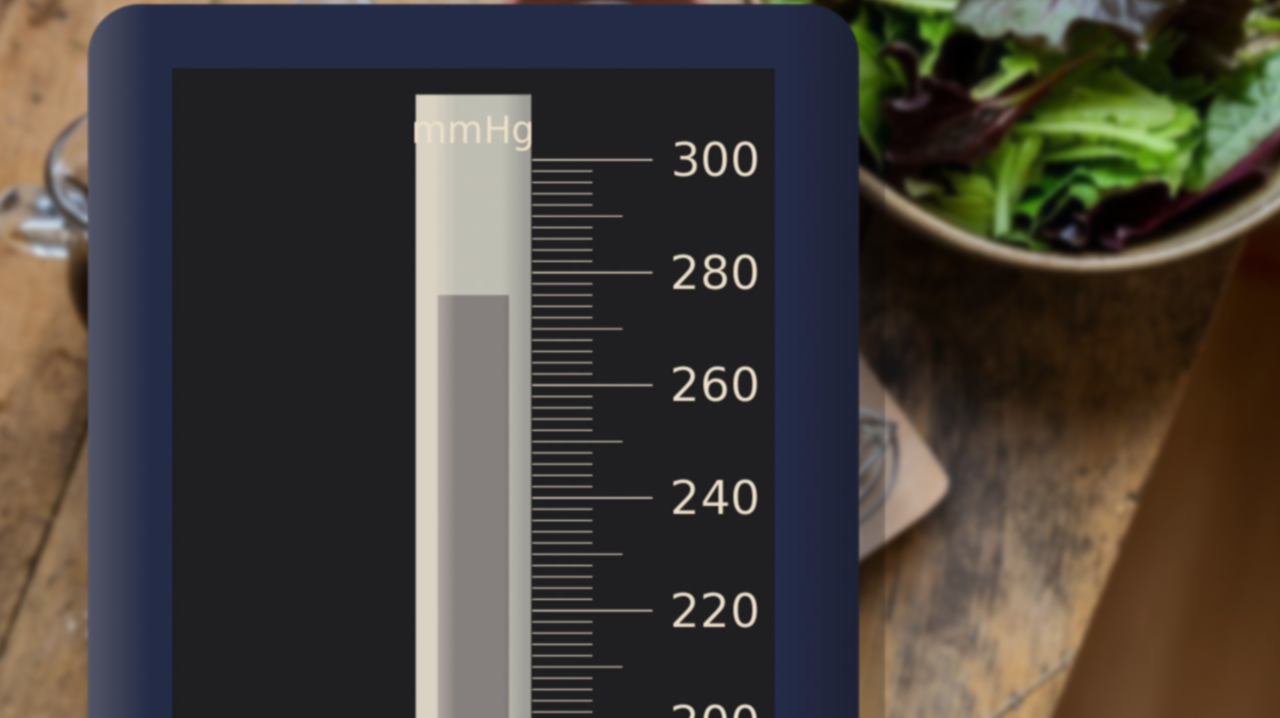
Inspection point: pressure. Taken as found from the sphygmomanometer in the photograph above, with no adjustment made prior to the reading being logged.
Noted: 276 mmHg
